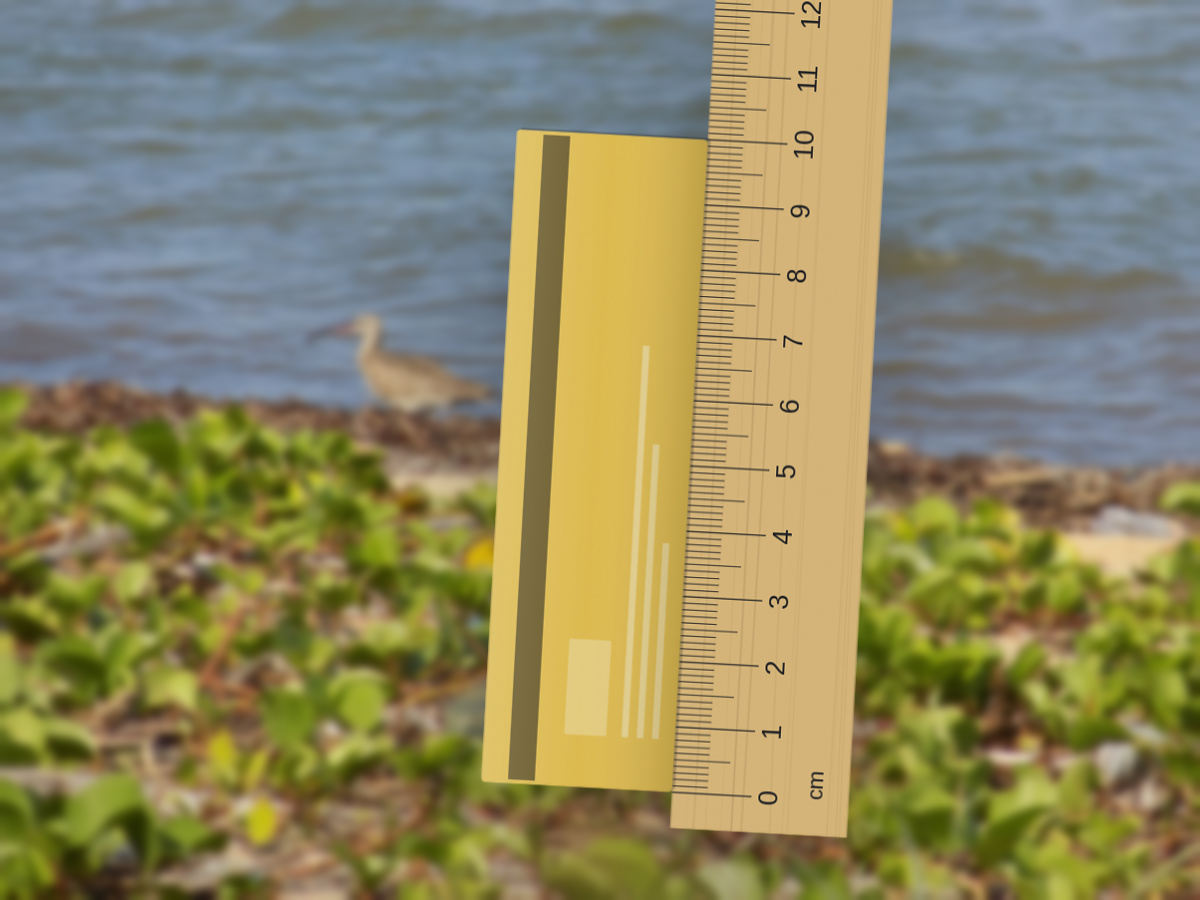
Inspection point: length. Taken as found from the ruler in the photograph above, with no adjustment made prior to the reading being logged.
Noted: 10 cm
